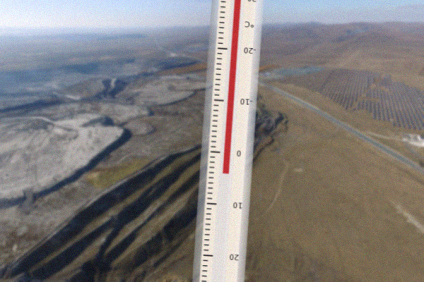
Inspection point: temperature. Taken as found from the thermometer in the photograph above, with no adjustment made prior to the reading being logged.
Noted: 4 °C
